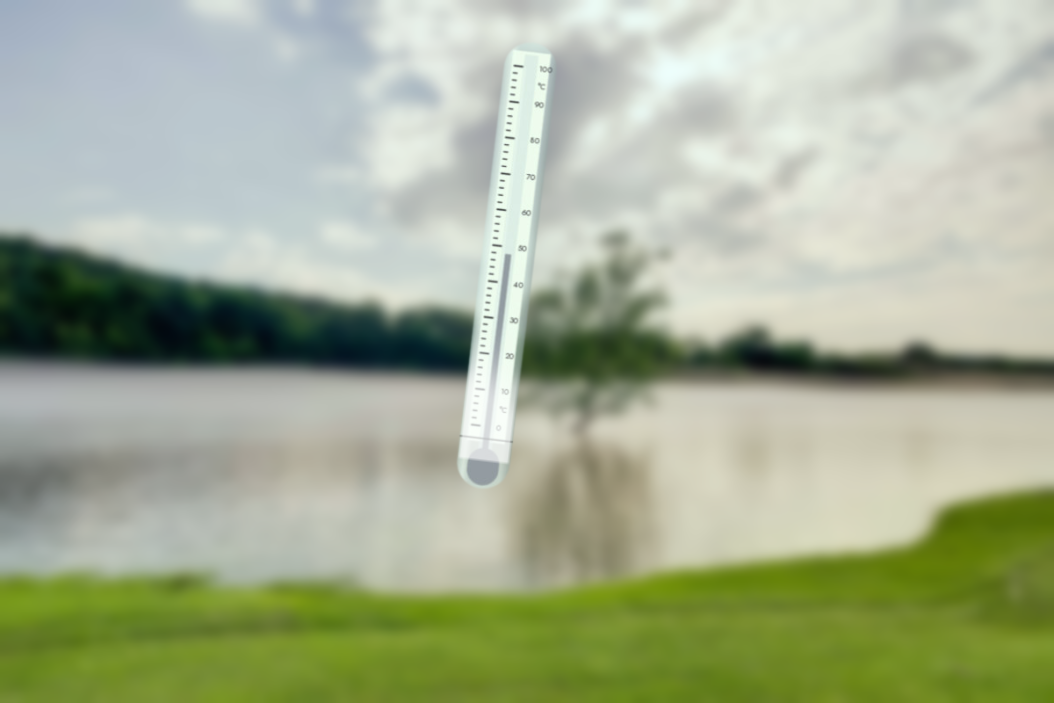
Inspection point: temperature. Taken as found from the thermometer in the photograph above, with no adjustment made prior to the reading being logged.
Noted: 48 °C
